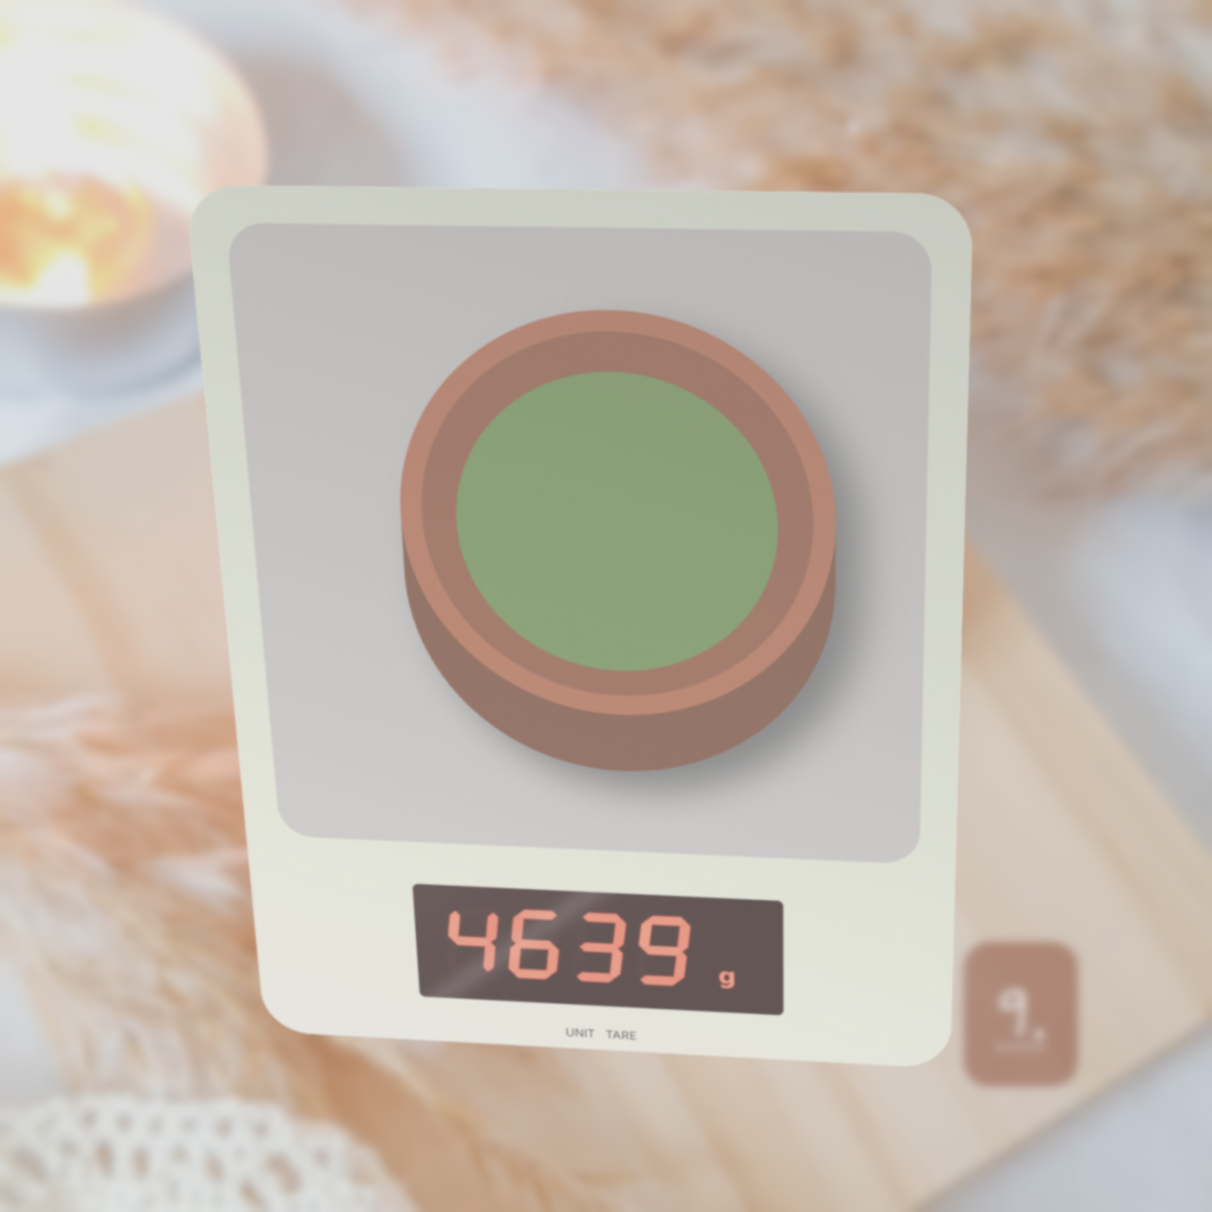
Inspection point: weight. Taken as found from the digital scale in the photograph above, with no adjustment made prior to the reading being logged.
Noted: 4639 g
